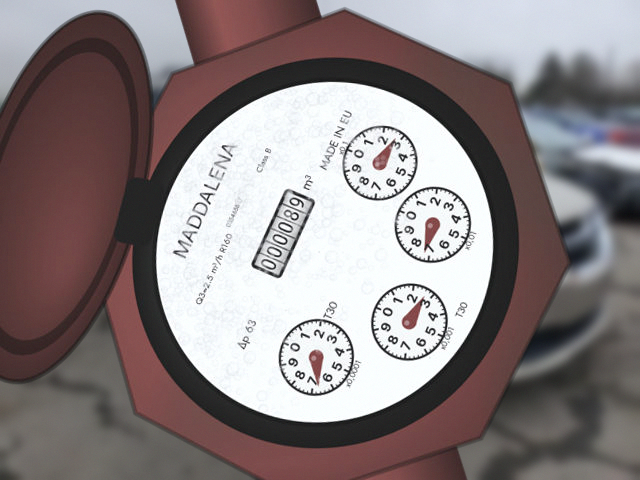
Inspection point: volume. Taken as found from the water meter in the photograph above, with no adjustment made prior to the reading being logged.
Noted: 89.2726 m³
